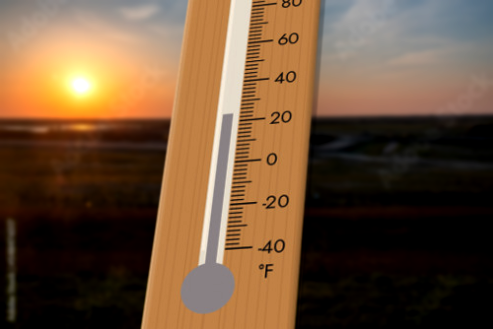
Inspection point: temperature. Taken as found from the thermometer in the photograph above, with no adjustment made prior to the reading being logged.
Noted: 24 °F
